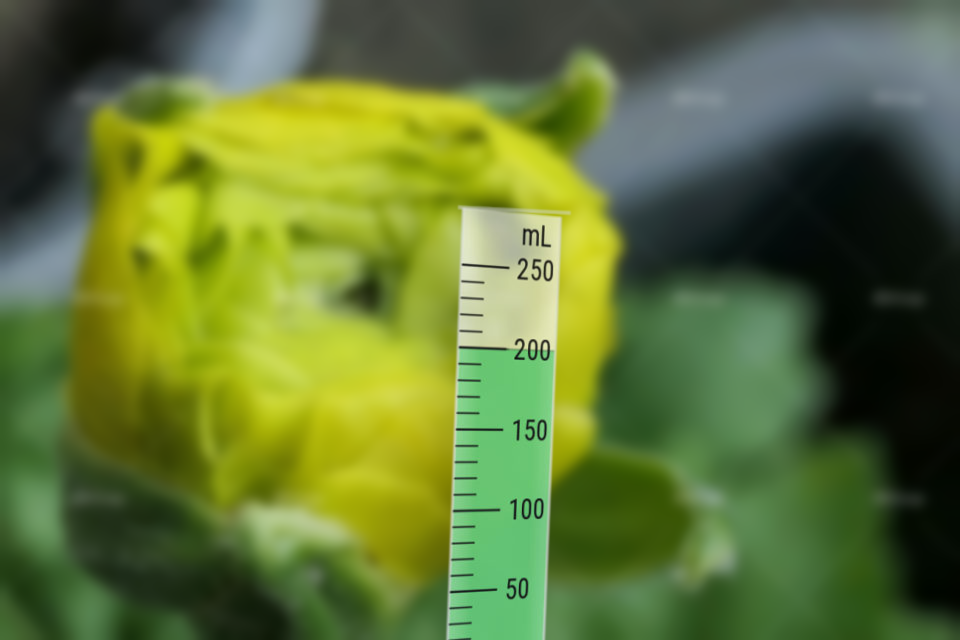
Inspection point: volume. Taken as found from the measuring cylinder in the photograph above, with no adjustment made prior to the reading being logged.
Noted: 200 mL
